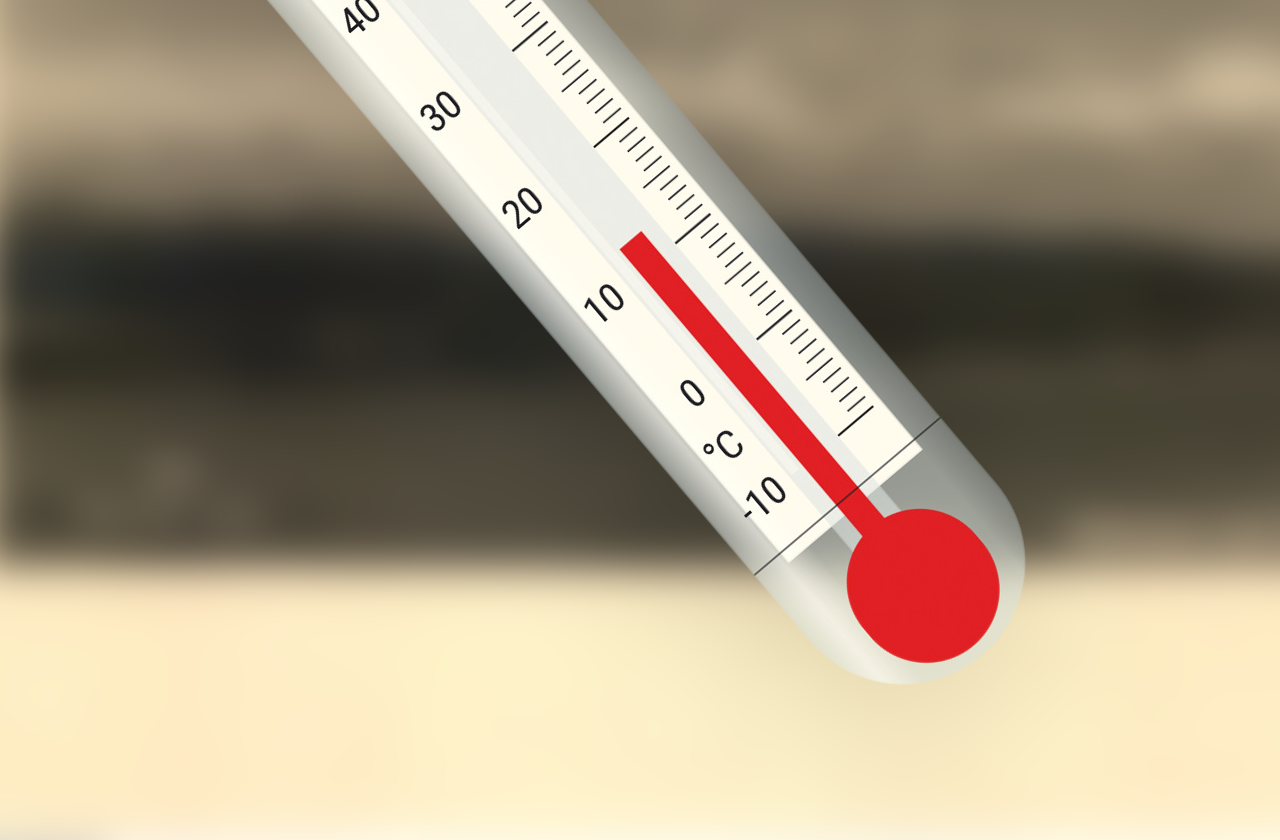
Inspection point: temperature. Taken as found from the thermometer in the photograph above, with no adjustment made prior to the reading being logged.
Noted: 12.5 °C
